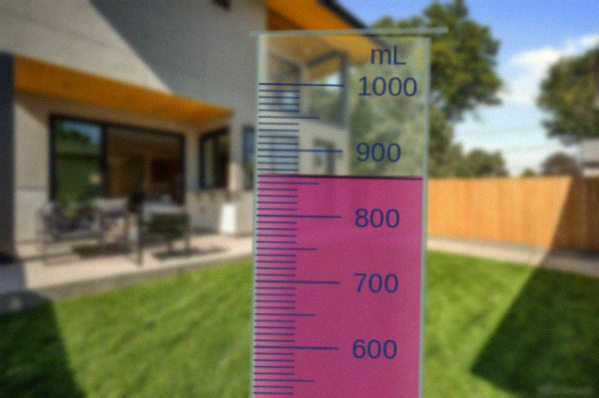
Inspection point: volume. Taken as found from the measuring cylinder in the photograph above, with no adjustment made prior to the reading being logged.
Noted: 860 mL
